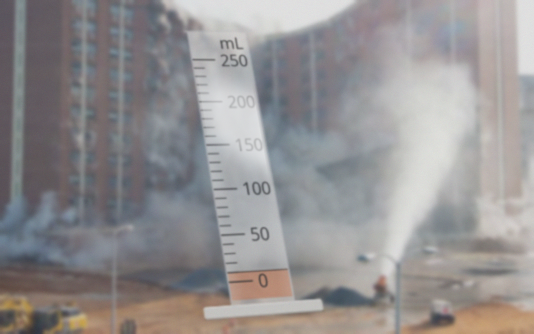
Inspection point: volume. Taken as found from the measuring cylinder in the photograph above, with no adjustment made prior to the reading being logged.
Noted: 10 mL
